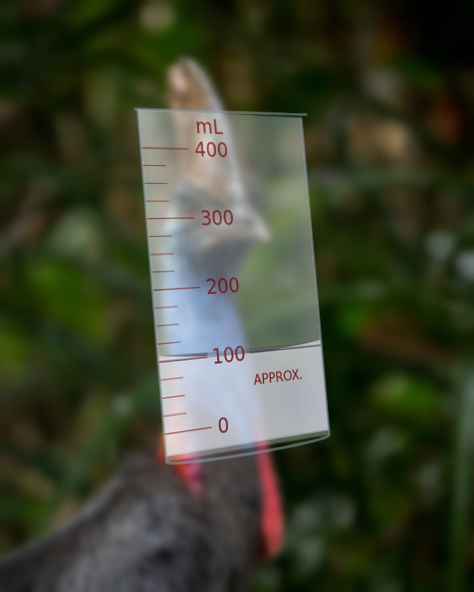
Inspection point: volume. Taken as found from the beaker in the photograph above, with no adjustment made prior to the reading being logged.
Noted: 100 mL
